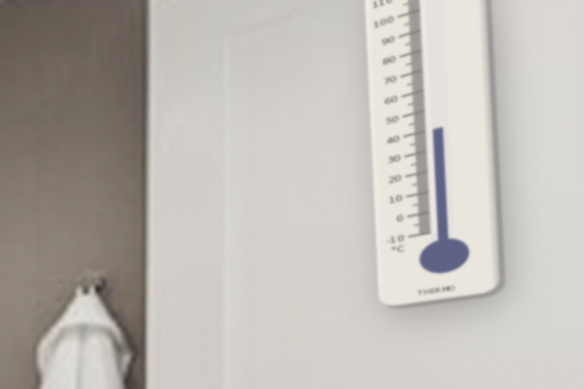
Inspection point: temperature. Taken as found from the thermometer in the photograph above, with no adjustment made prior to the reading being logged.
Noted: 40 °C
